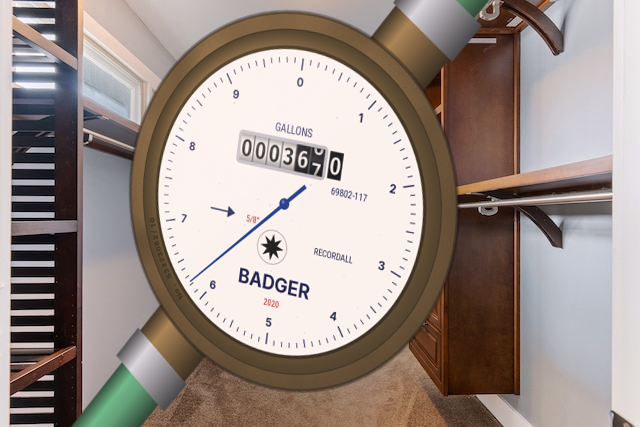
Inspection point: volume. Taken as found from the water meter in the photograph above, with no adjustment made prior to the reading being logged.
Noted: 3666.2 gal
